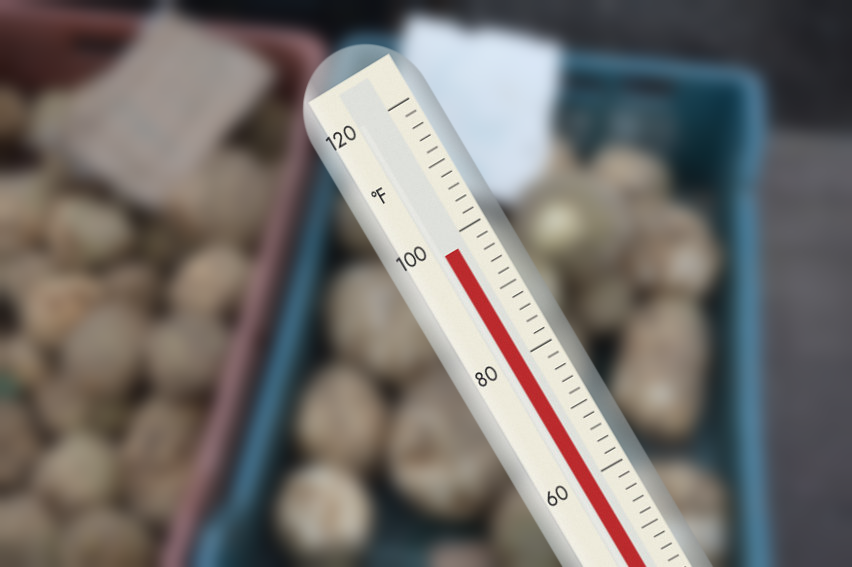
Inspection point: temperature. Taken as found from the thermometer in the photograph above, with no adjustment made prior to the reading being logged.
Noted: 98 °F
